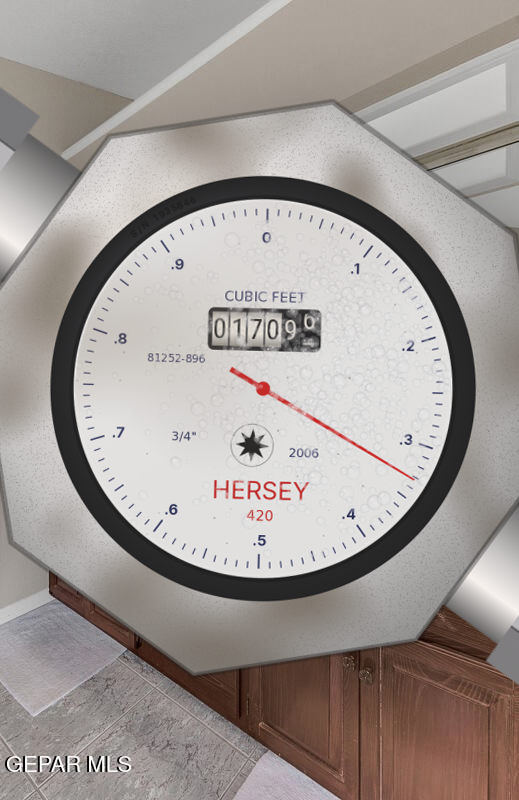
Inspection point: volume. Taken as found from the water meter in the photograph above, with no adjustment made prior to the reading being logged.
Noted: 17096.33 ft³
